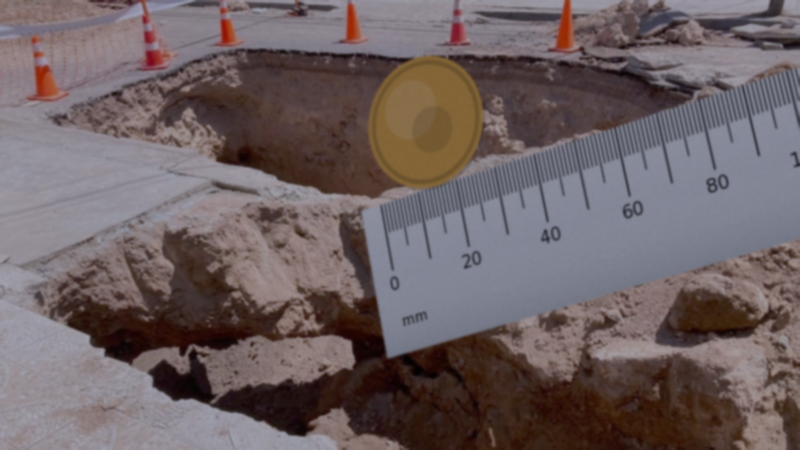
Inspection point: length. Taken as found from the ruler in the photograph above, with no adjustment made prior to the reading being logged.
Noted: 30 mm
